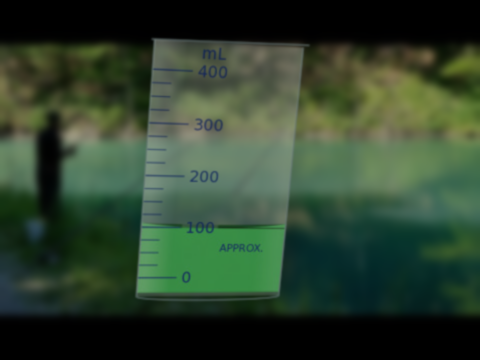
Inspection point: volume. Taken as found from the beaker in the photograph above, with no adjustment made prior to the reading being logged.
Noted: 100 mL
